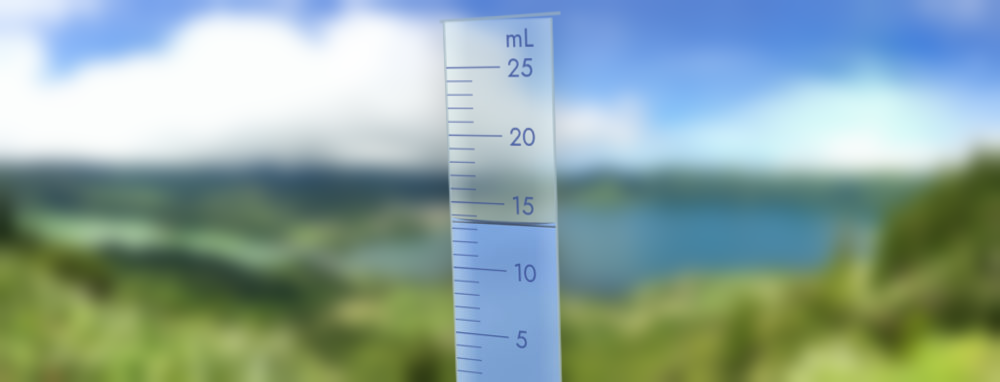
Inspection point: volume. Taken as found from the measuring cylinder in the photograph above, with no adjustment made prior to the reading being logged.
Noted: 13.5 mL
